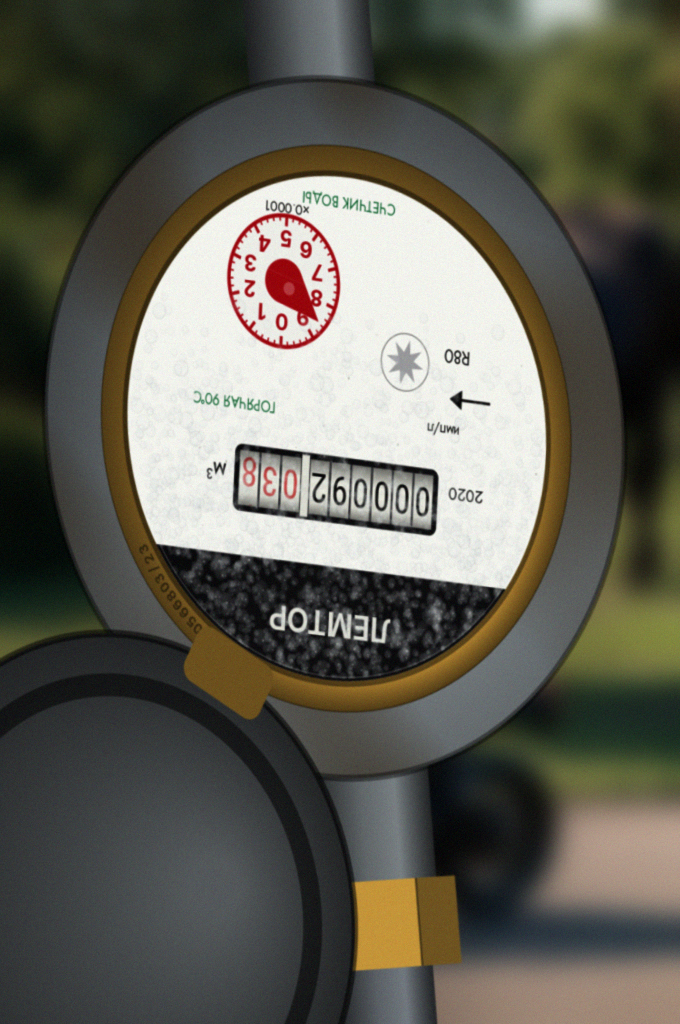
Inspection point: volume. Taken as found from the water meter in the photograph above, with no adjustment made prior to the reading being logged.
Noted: 92.0378 m³
